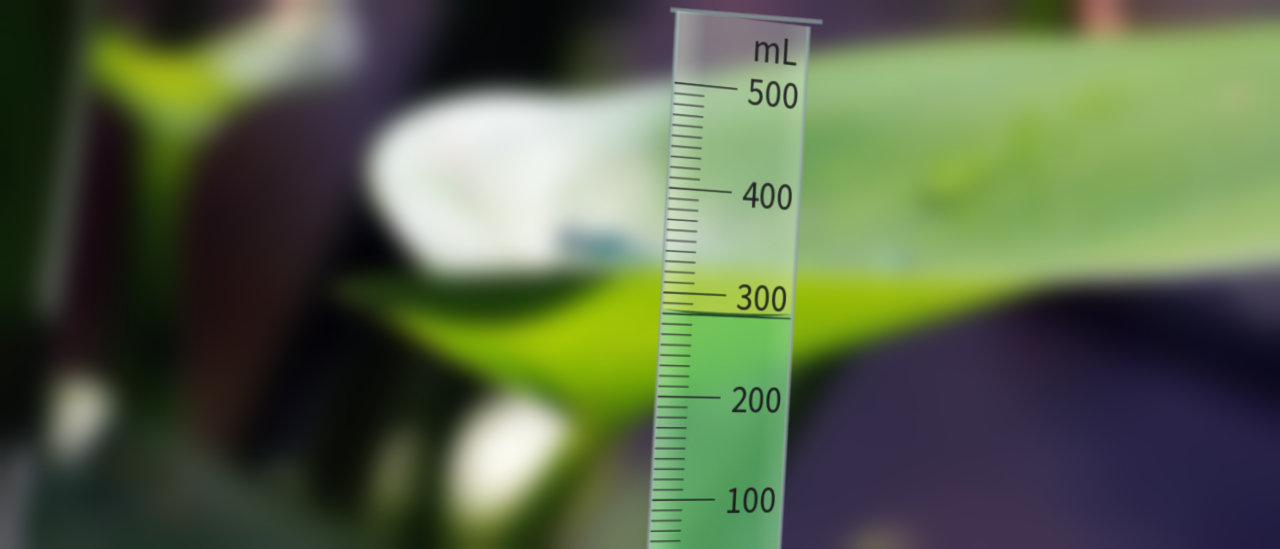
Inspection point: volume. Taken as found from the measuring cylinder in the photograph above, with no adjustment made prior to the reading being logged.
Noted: 280 mL
